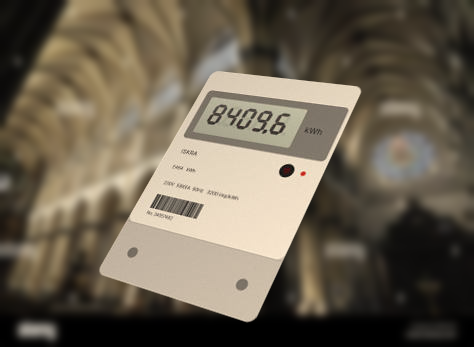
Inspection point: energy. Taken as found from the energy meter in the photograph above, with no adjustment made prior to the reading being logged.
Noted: 8409.6 kWh
